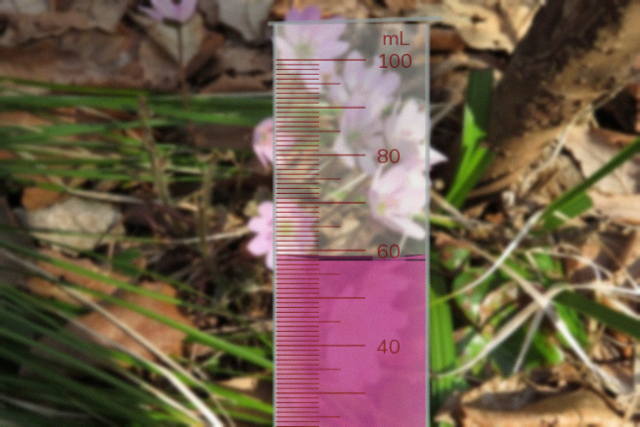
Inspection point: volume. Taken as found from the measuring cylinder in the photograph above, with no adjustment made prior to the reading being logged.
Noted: 58 mL
